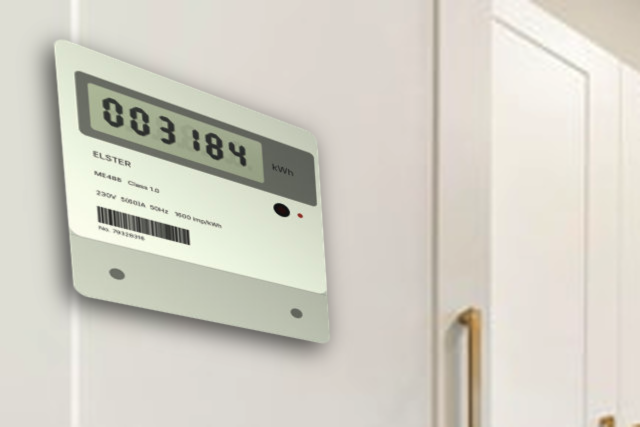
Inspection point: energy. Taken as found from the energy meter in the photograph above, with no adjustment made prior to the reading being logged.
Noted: 3184 kWh
